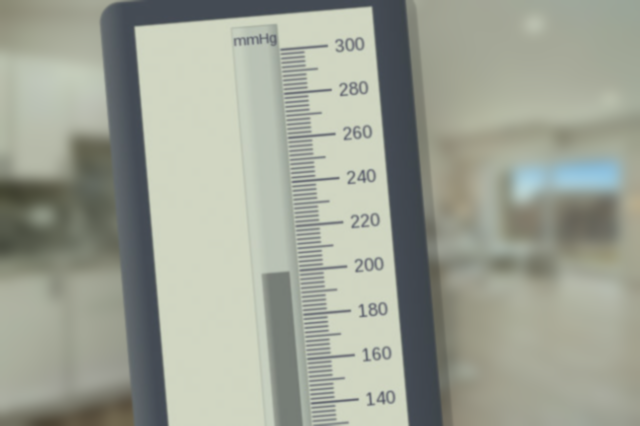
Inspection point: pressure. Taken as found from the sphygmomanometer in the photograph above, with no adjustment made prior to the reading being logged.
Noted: 200 mmHg
